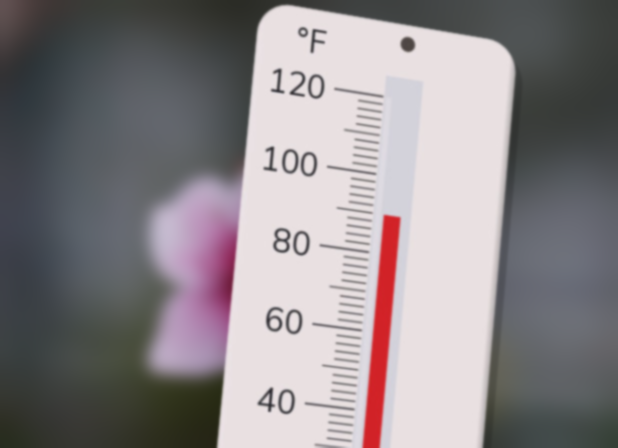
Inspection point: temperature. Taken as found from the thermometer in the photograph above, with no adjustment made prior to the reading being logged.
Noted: 90 °F
